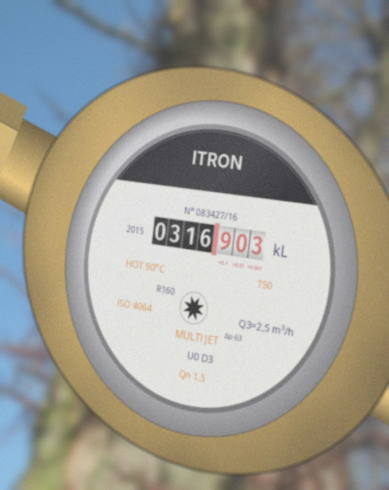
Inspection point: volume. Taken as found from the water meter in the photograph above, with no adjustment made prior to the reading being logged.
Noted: 316.903 kL
